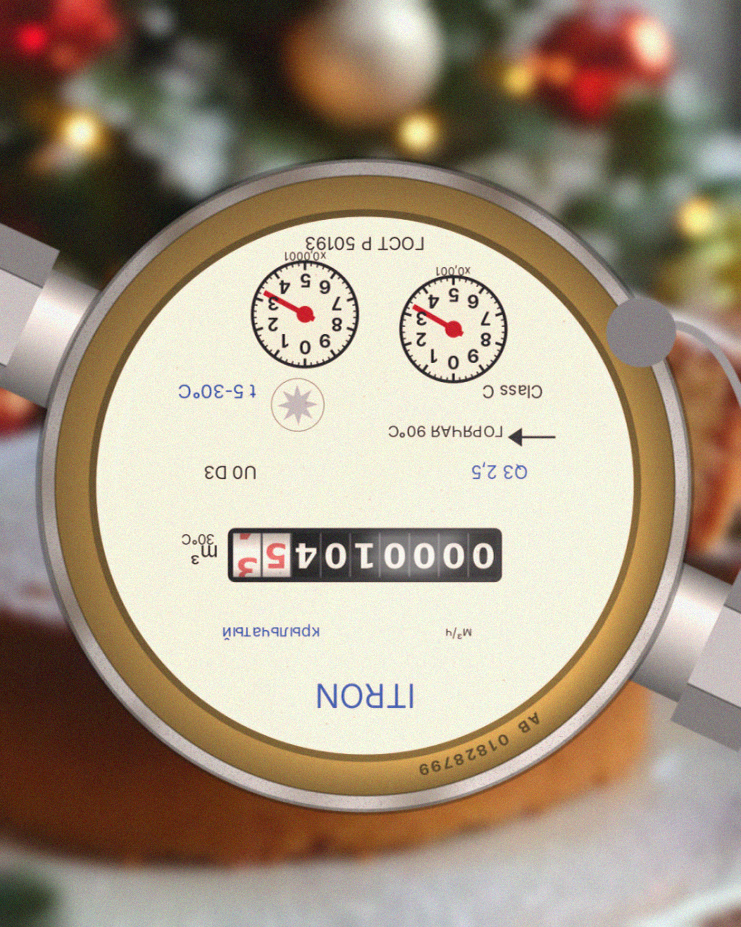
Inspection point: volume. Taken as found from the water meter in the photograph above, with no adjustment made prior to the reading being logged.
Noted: 104.5333 m³
